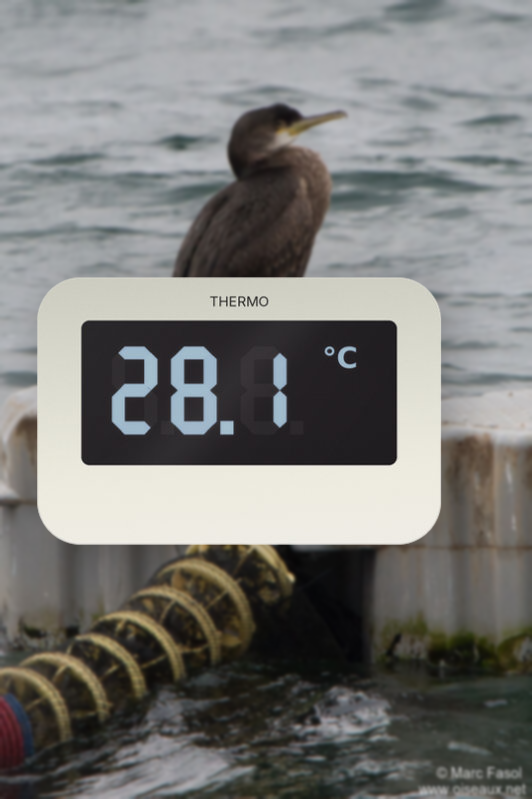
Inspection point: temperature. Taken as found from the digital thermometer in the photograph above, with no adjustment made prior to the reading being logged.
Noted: 28.1 °C
